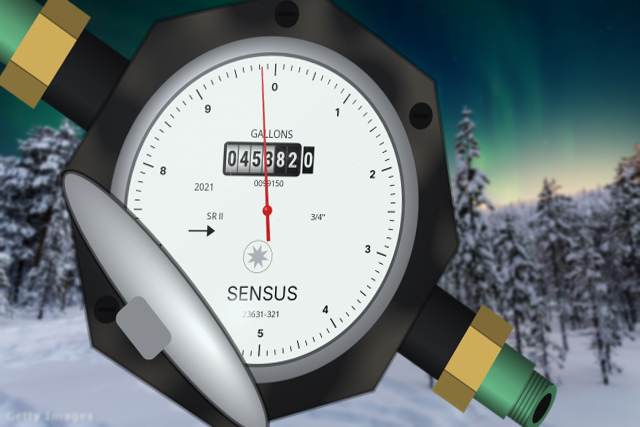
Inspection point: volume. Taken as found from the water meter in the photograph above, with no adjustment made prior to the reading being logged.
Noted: 453819.8 gal
